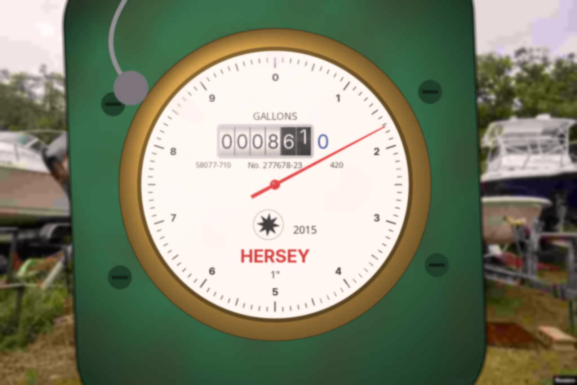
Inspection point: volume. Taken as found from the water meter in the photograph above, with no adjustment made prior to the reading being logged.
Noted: 8611.7 gal
